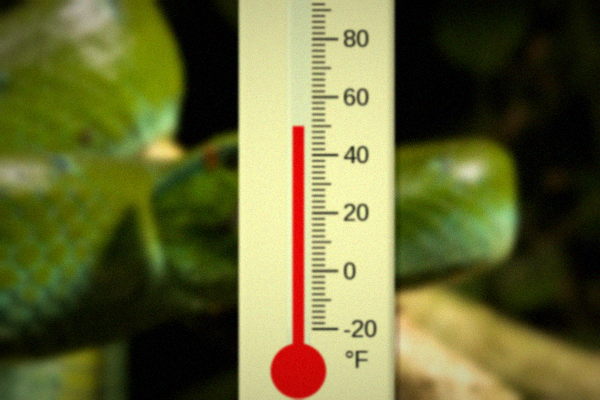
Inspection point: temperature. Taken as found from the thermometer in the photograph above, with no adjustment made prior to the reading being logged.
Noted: 50 °F
